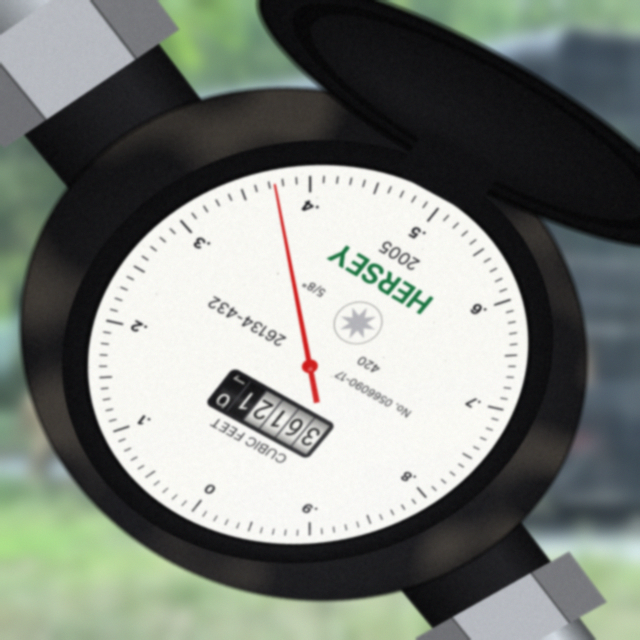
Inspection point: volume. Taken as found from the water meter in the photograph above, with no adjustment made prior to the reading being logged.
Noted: 361216.37 ft³
